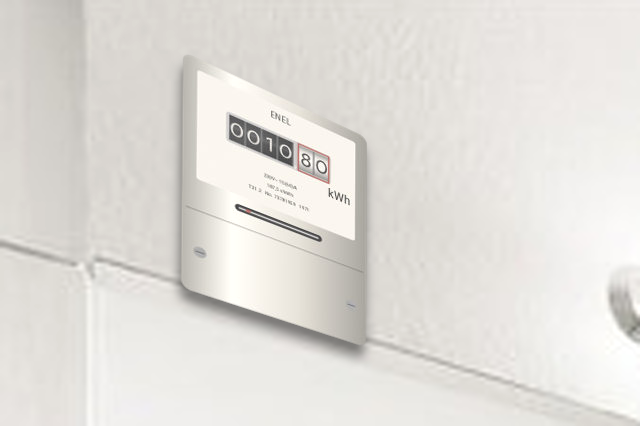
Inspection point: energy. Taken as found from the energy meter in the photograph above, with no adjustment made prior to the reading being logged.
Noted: 10.80 kWh
